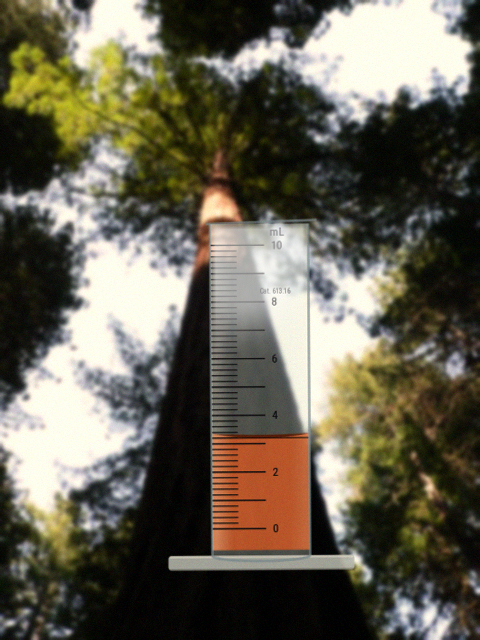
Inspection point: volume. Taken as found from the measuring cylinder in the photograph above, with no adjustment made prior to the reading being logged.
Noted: 3.2 mL
